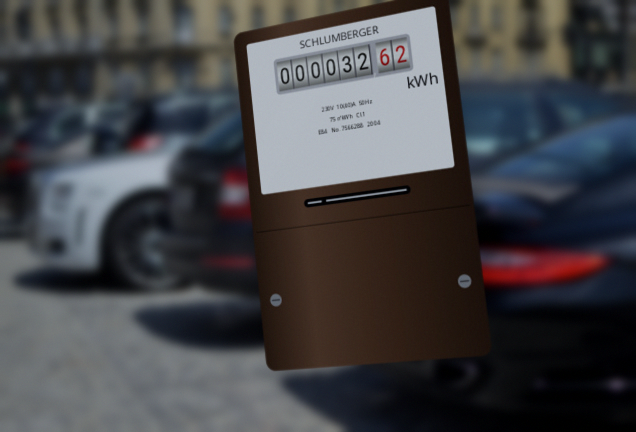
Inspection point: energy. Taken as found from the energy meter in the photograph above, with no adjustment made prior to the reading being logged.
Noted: 32.62 kWh
